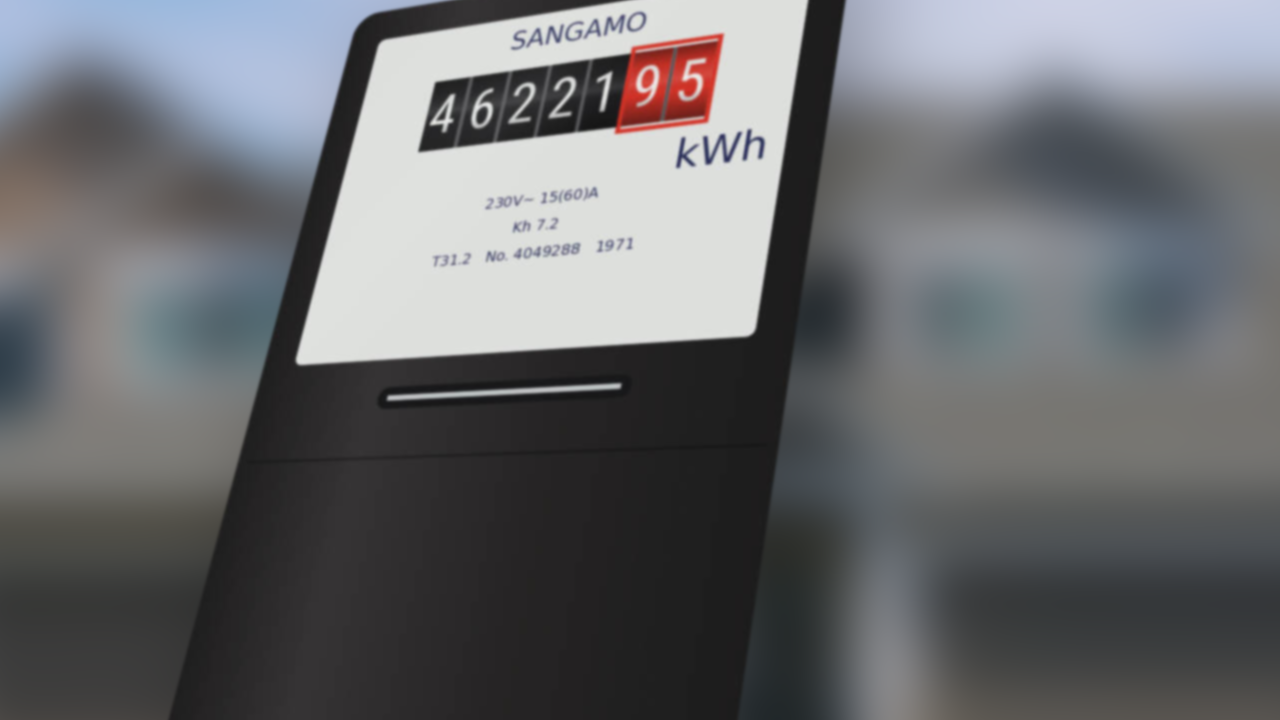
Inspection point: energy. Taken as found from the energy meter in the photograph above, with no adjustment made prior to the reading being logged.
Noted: 46221.95 kWh
